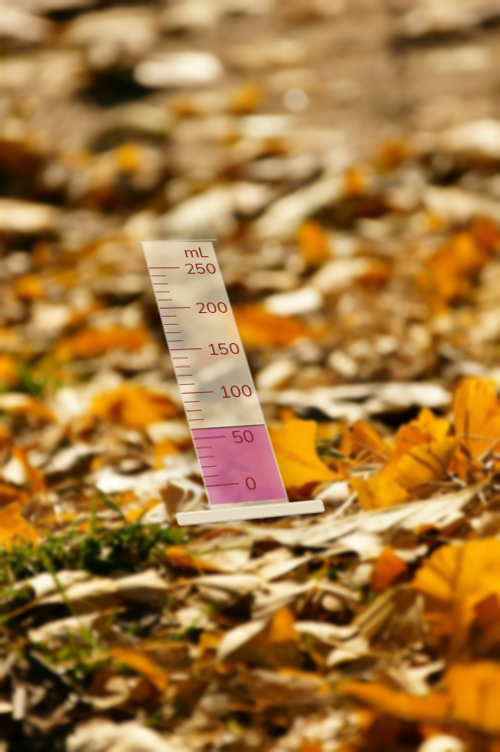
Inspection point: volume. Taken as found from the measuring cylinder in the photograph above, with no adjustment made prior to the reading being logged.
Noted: 60 mL
